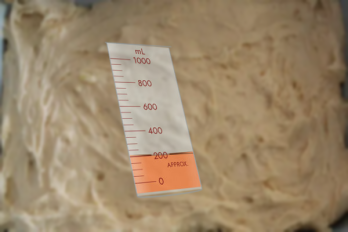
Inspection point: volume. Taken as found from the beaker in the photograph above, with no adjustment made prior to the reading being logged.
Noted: 200 mL
